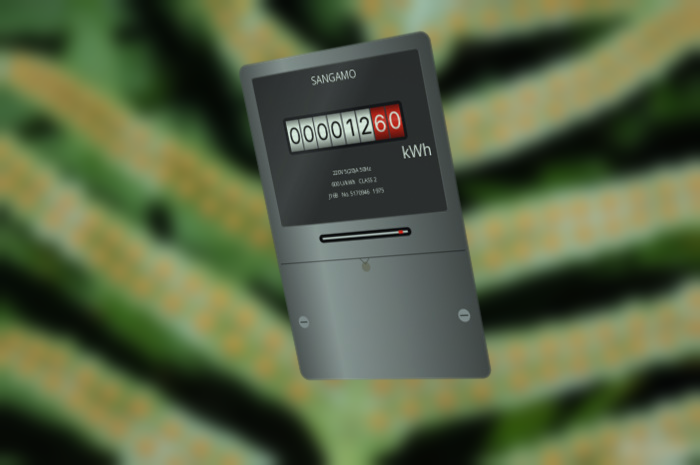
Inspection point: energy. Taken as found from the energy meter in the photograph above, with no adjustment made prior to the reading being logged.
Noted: 12.60 kWh
